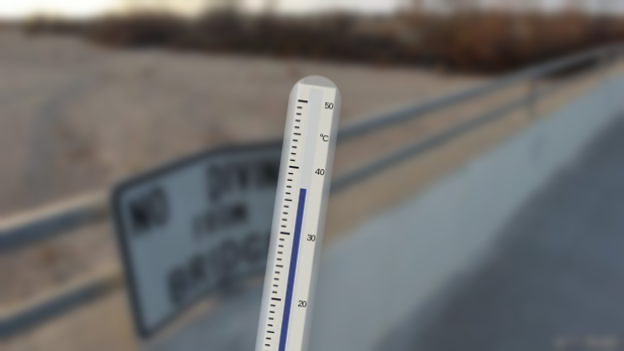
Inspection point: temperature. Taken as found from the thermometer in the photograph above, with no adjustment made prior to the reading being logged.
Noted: 37 °C
